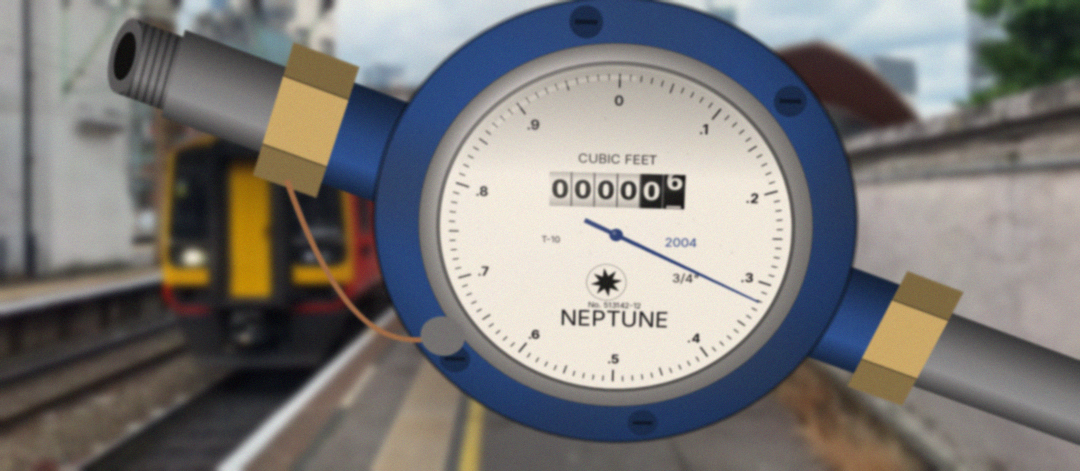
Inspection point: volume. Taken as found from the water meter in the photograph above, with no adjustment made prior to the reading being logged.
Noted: 6.32 ft³
